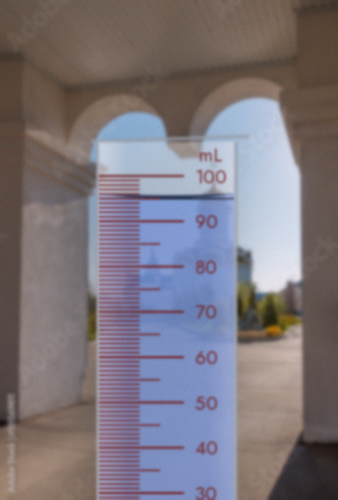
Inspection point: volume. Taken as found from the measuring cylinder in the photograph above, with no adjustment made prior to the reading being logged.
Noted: 95 mL
